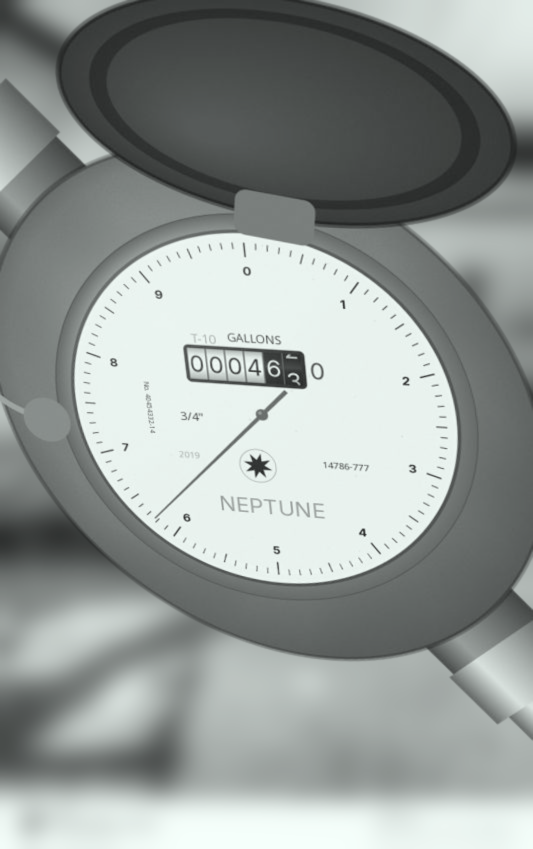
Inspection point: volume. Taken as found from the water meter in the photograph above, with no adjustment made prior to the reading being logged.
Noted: 4626.2 gal
